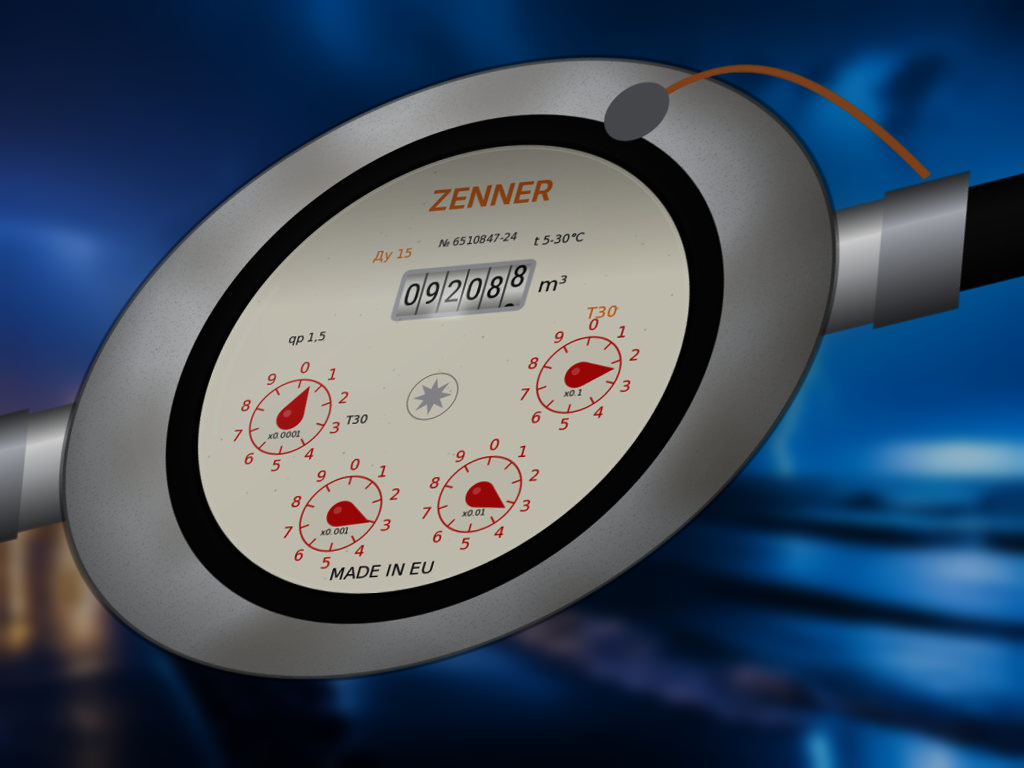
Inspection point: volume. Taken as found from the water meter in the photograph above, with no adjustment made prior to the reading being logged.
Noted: 92088.2330 m³
